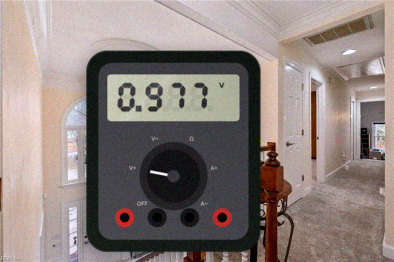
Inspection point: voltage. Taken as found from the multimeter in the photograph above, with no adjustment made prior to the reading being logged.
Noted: 0.977 V
